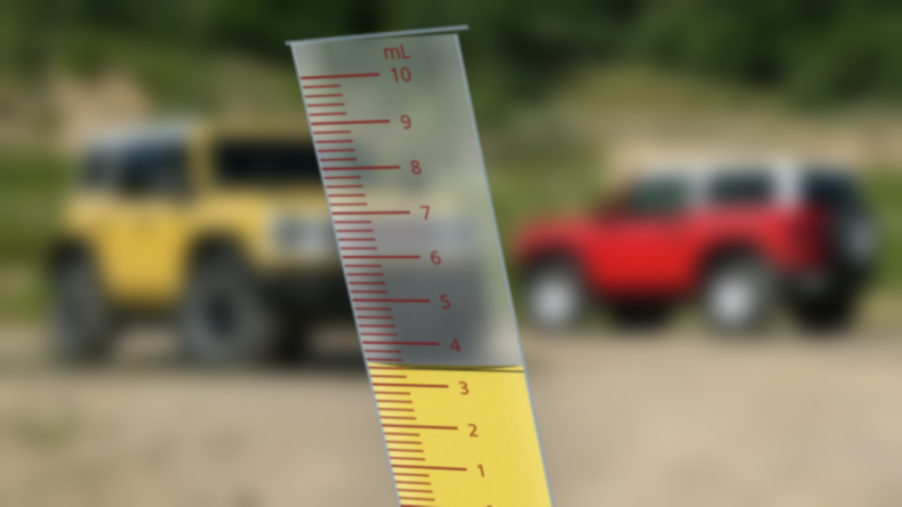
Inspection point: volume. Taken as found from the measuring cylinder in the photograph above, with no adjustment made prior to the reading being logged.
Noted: 3.4 mL
